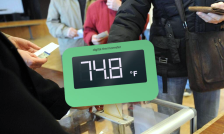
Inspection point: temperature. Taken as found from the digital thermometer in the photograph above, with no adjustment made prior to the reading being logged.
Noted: 74.8 °F
